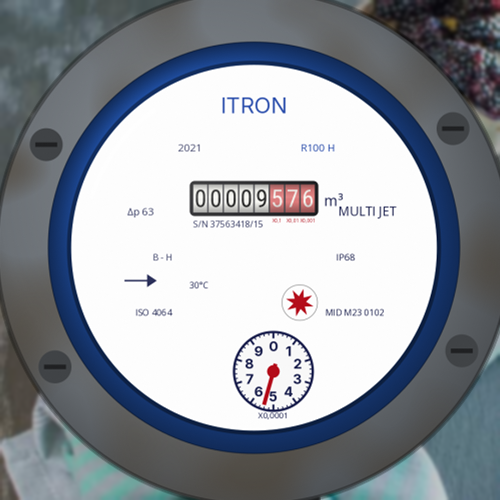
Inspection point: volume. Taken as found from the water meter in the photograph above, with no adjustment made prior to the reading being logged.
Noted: 9.5765 m³
